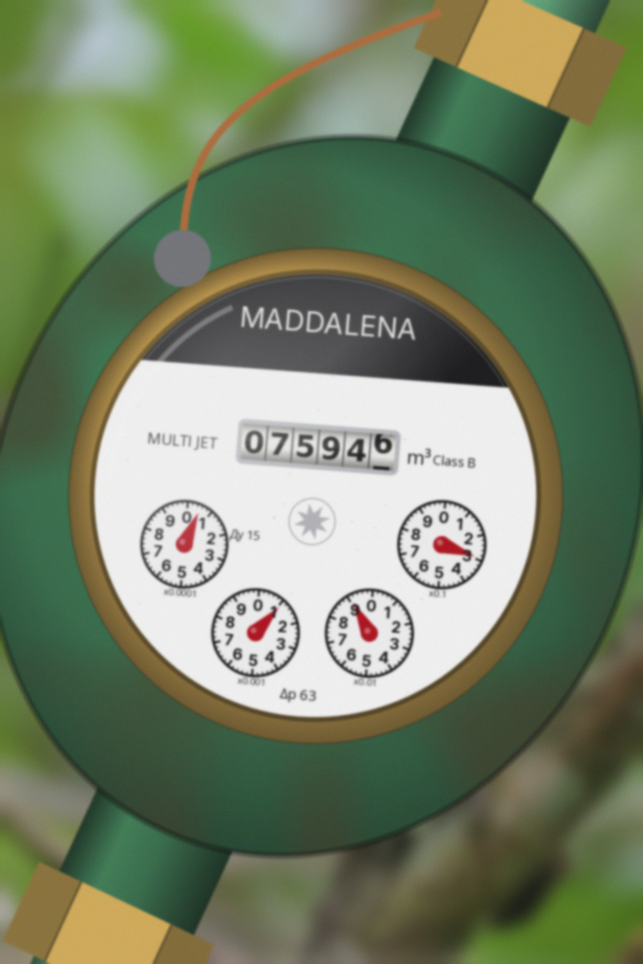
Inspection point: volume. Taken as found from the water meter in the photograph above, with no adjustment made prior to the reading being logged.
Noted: 75946.2910 m³
